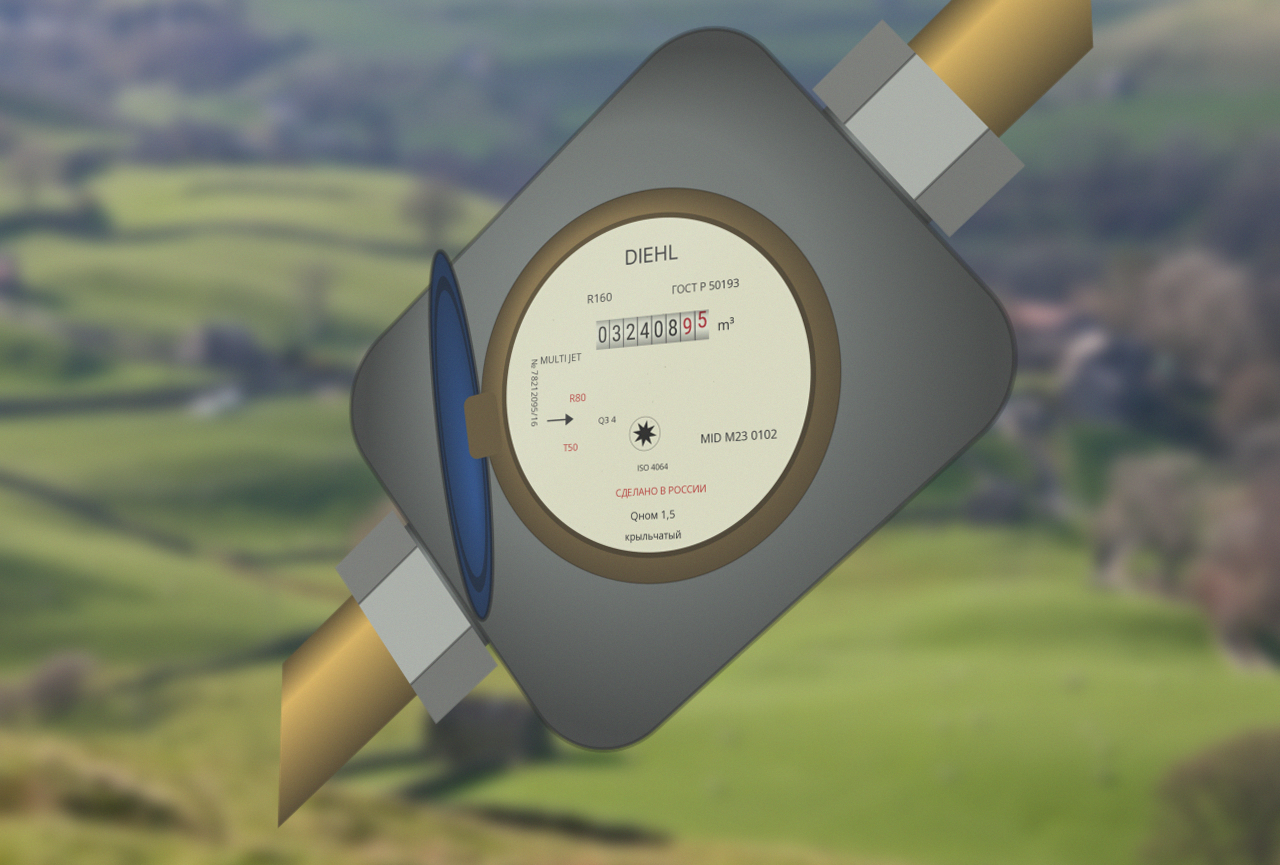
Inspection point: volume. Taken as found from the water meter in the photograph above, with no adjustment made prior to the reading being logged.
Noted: 32408.95 m³
